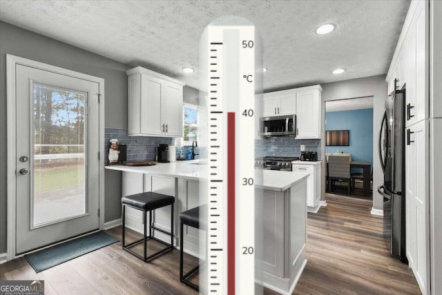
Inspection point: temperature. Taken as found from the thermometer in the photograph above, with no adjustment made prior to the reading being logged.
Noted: 40 °C
